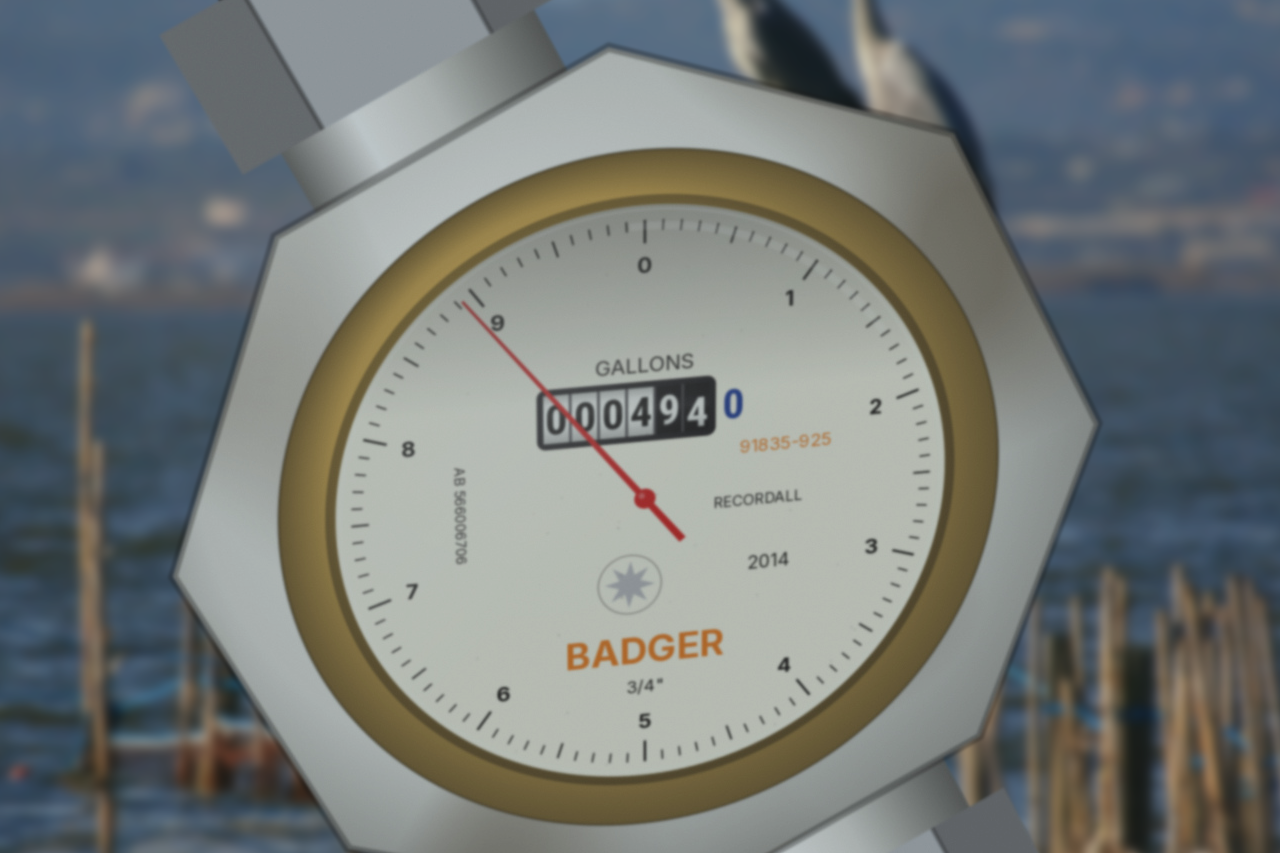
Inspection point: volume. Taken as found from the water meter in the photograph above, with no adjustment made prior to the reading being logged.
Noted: 4938.9 gal
